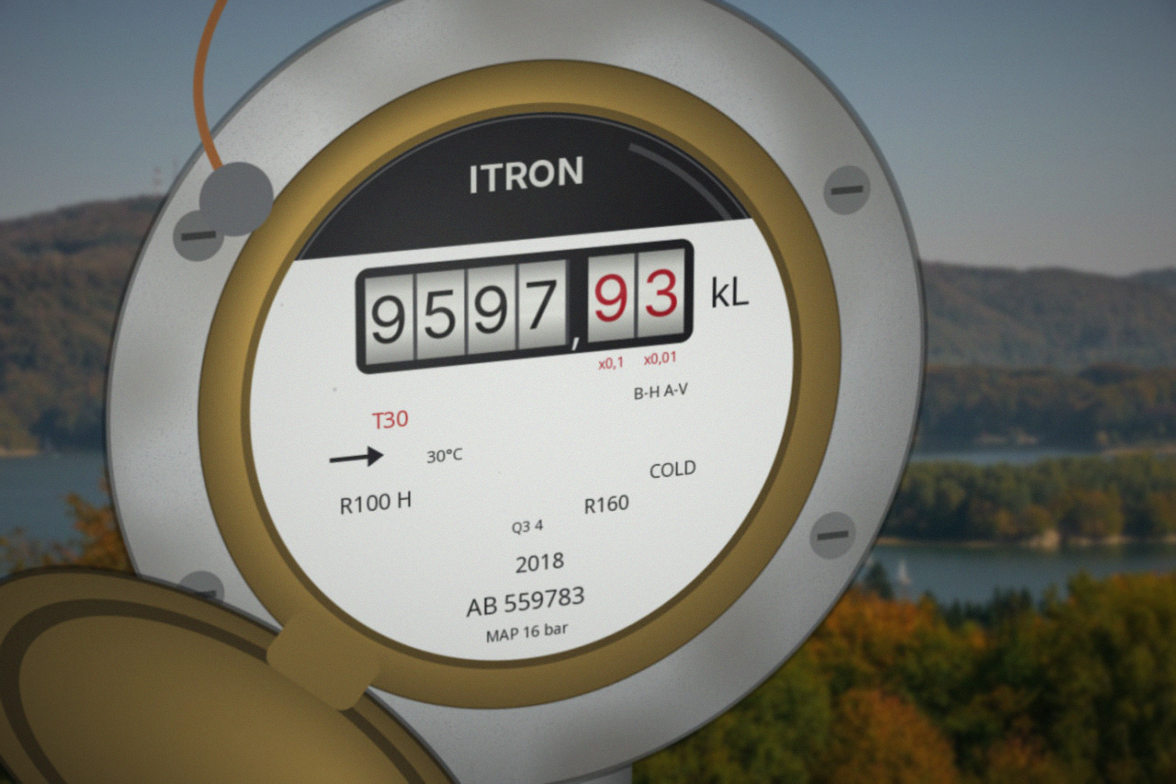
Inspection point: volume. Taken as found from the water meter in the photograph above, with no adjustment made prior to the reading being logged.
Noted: 9597.93 kL
